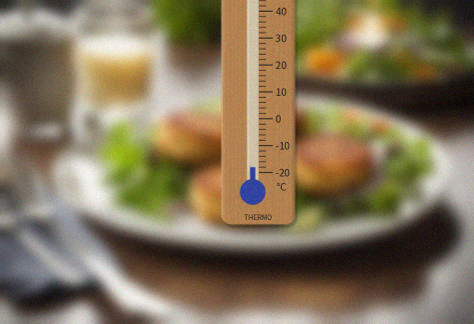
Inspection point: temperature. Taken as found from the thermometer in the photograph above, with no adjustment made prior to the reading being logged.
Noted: -18 °C
